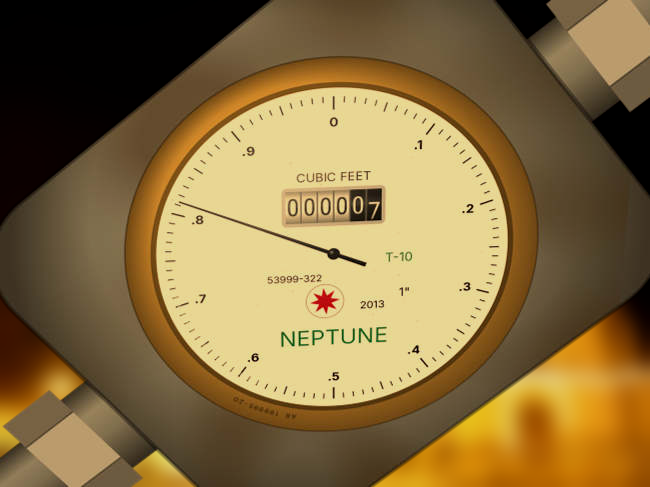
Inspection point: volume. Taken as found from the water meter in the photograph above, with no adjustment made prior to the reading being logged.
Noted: 6.81 ft³
